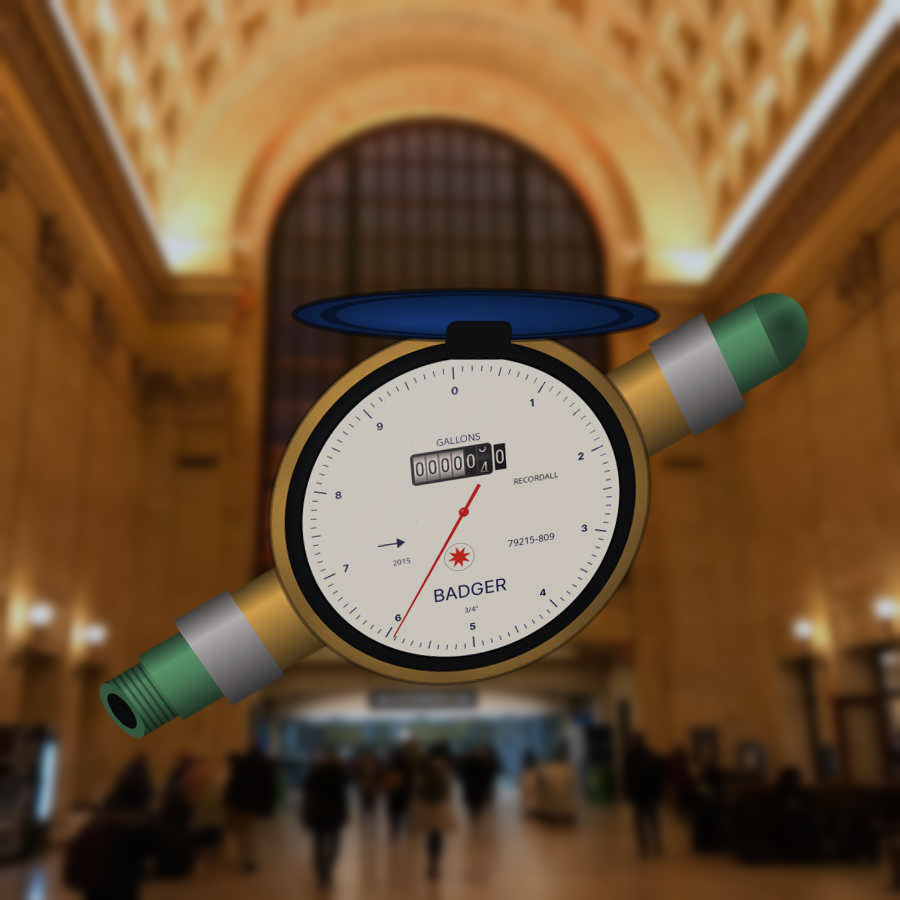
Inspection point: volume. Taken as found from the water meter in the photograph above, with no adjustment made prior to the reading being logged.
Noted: 35.9 gal
